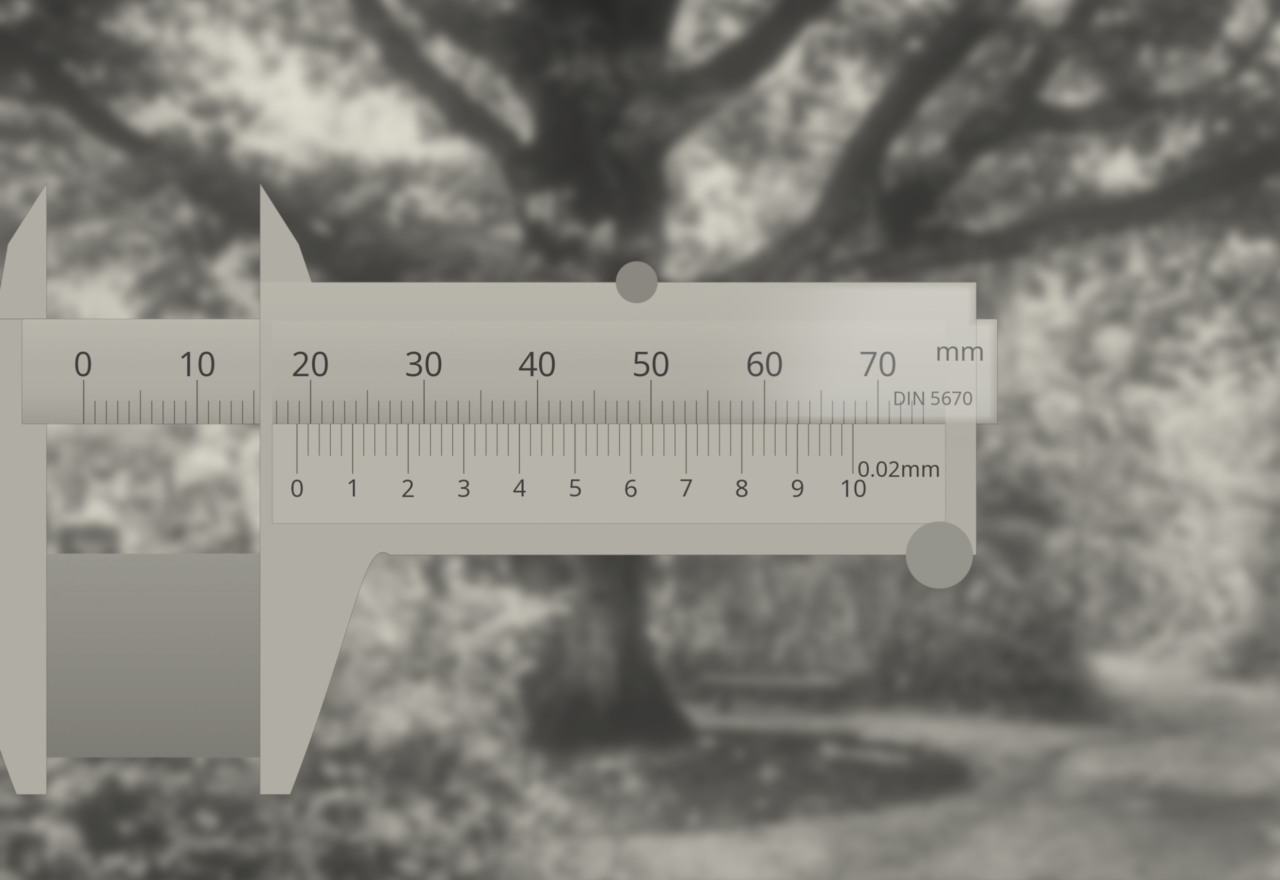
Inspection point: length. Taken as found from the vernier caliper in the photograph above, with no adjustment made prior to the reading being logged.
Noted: 18.8 mm
